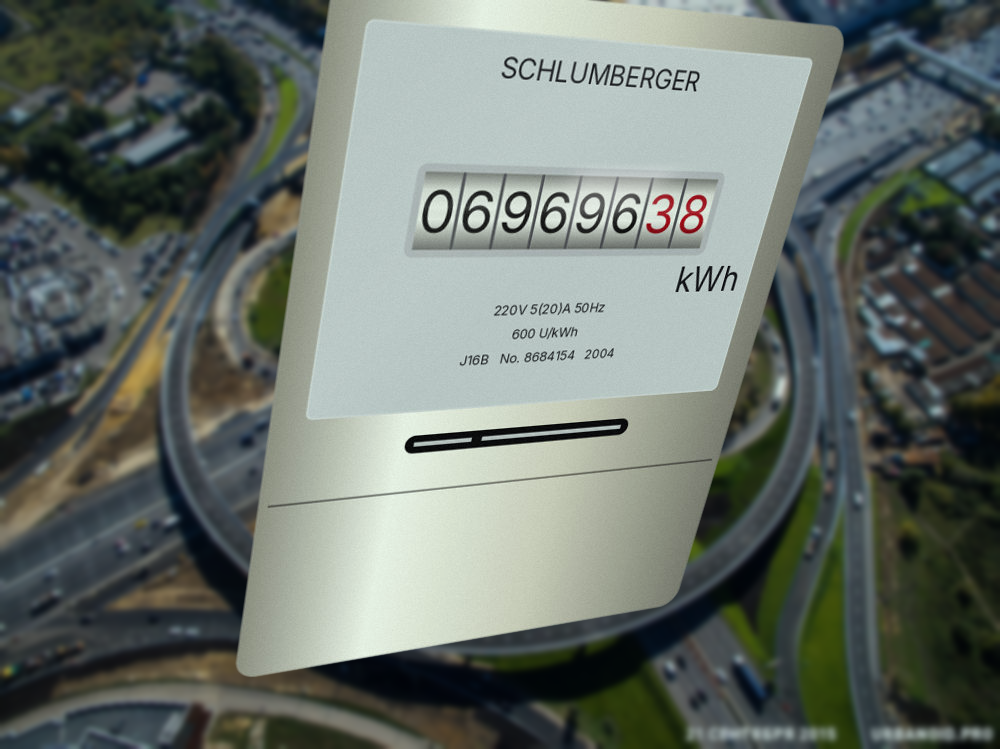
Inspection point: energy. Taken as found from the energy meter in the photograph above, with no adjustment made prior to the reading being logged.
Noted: 69696.38 kWh
